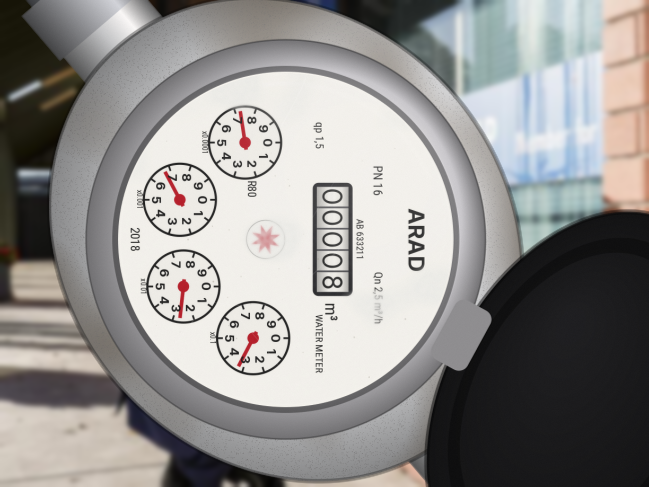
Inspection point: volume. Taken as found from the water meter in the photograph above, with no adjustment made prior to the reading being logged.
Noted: 8.3267 m³
